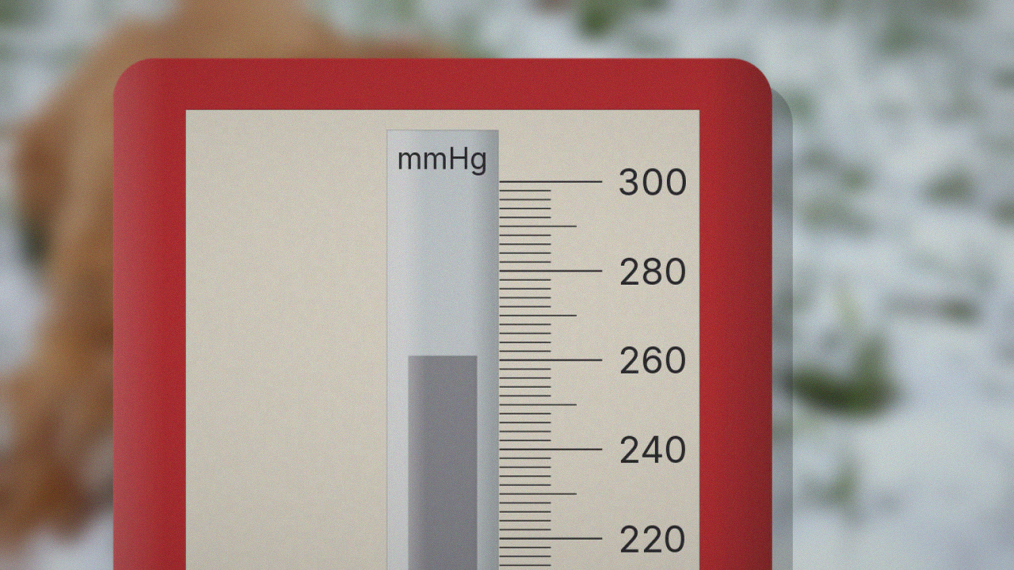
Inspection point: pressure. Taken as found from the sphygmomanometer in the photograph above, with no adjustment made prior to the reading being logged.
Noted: 261 mmHg
